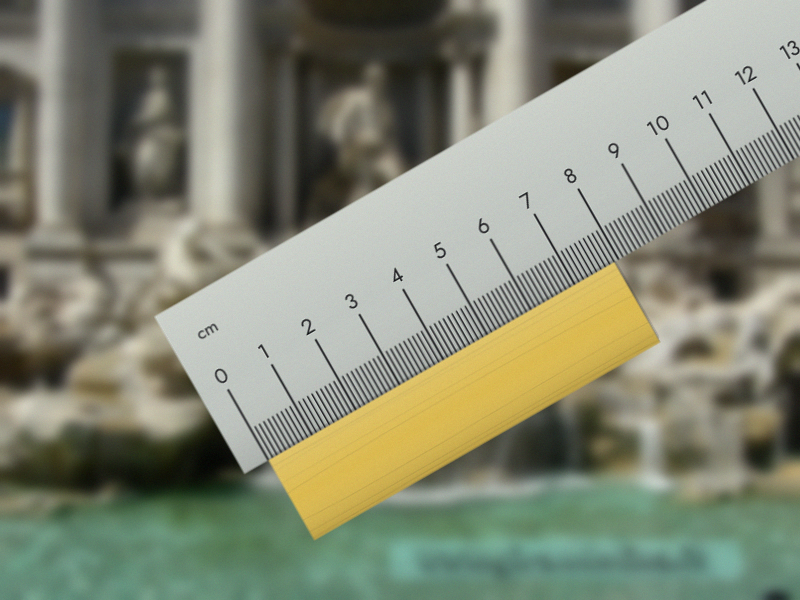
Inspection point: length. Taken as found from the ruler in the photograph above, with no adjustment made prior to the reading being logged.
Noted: 7.9 cm
